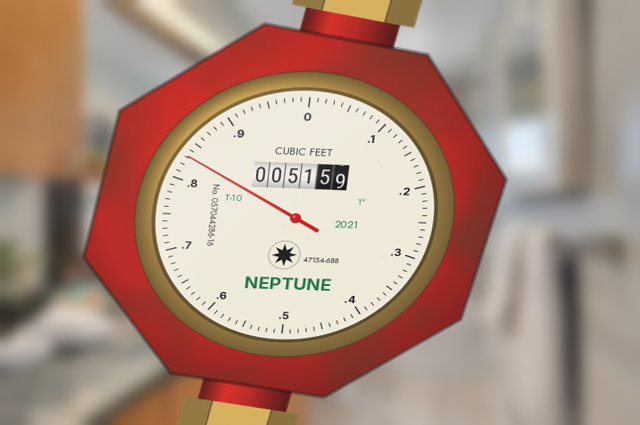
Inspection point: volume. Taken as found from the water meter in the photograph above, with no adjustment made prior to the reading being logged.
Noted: 5158.83 ft³
